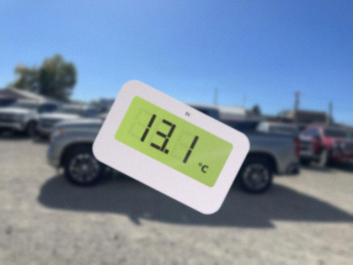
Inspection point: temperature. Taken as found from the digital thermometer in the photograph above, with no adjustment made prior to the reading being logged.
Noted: 13.1 °C
